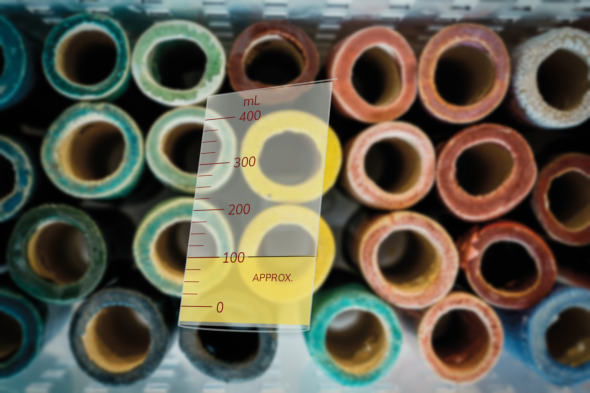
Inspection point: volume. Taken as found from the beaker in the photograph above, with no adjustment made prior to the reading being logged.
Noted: 100 mL
